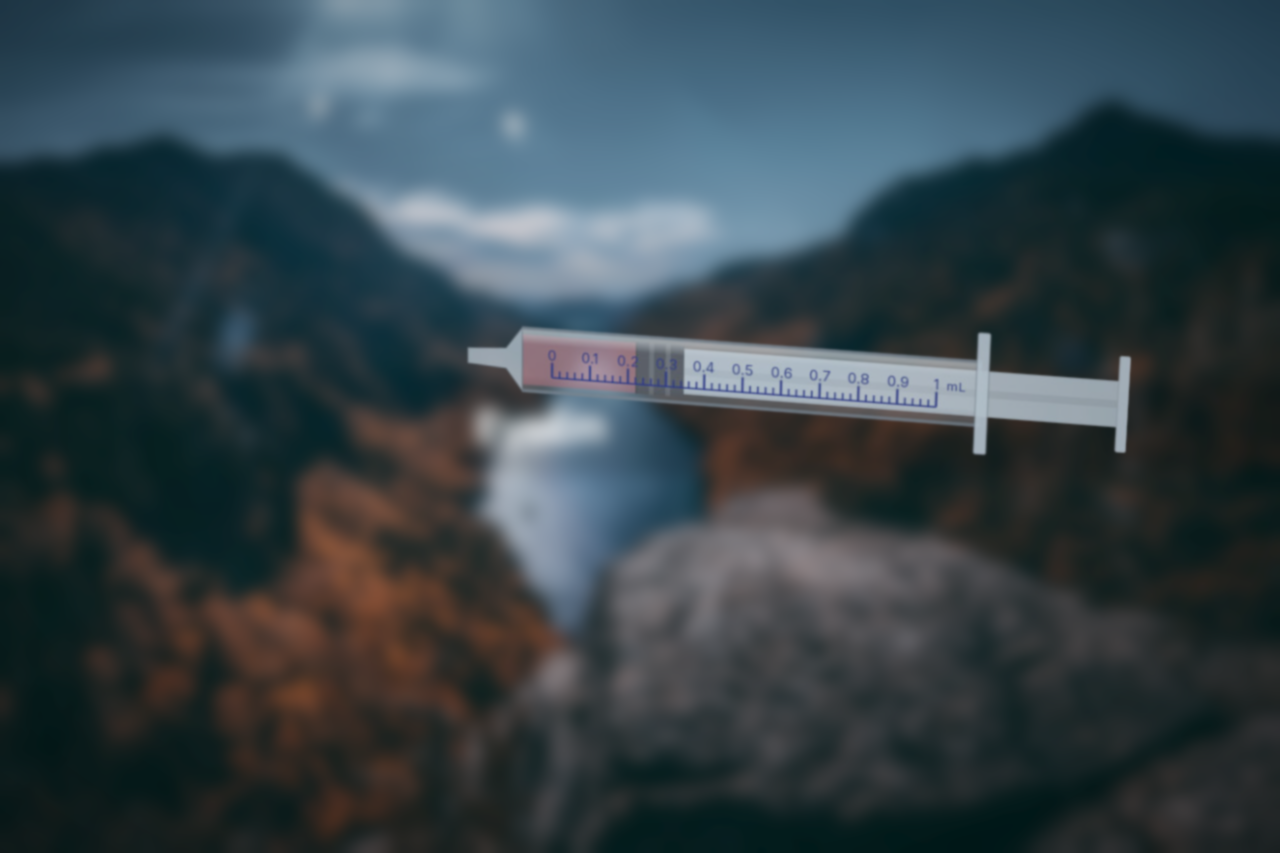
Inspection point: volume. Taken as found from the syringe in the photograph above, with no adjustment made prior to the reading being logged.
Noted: 0.22 mL
